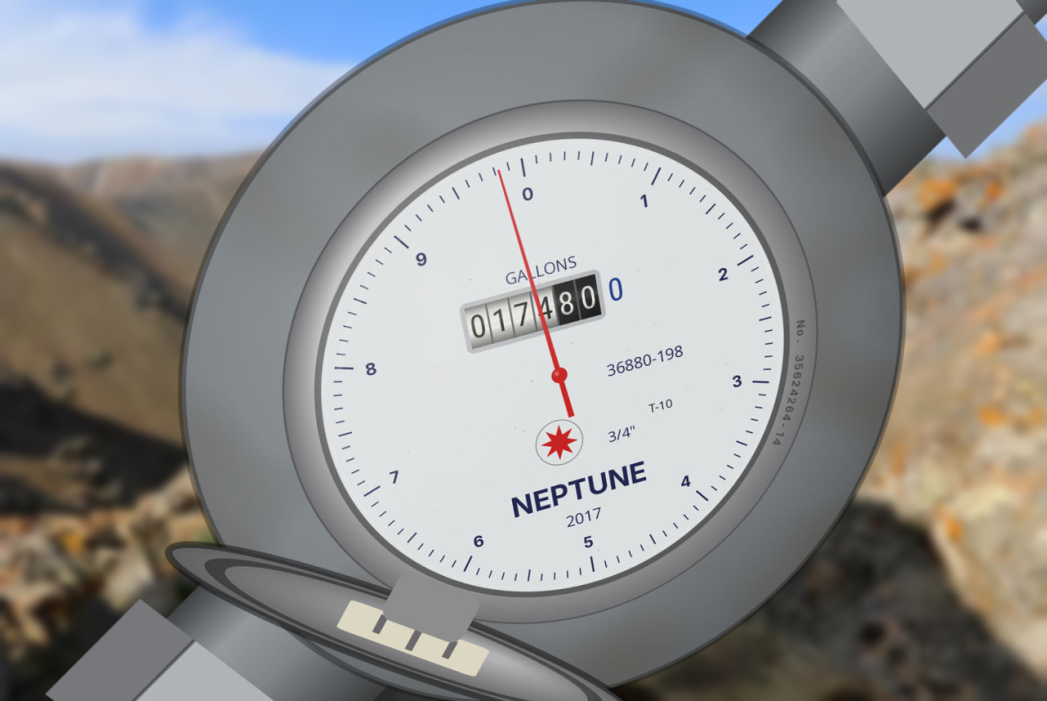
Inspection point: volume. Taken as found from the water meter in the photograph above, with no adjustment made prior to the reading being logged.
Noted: 174799.8 gal
